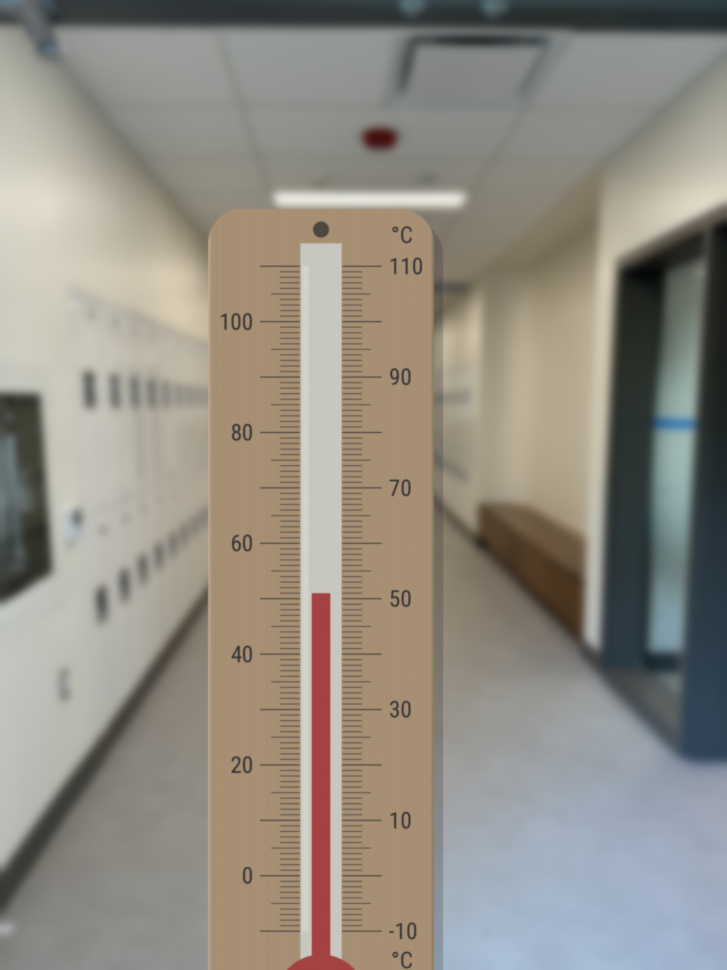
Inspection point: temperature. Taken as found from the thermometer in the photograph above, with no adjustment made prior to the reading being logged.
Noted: 51 °C
